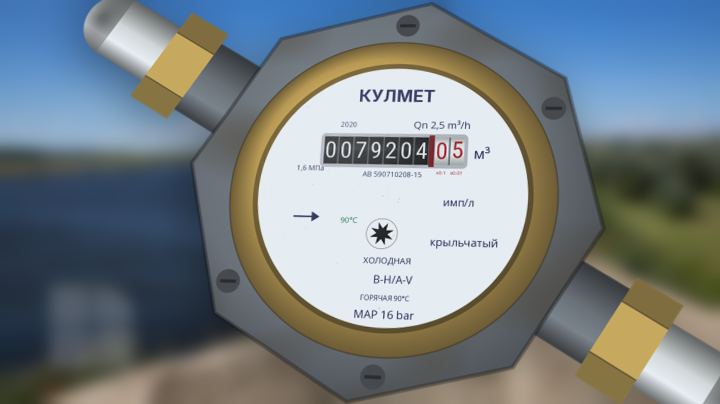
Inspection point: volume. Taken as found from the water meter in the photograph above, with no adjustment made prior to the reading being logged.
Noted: 79204.05 m³
